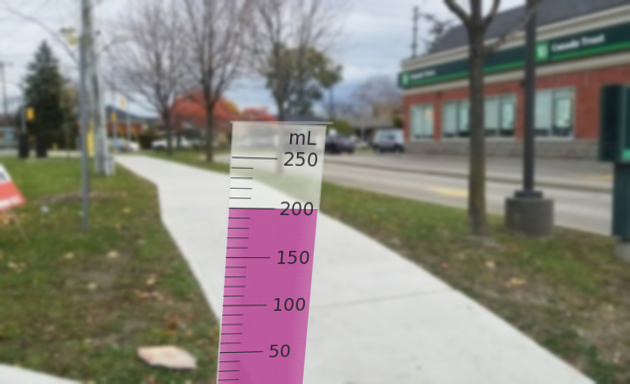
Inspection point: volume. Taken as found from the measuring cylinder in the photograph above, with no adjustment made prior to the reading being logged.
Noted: 200 mL
